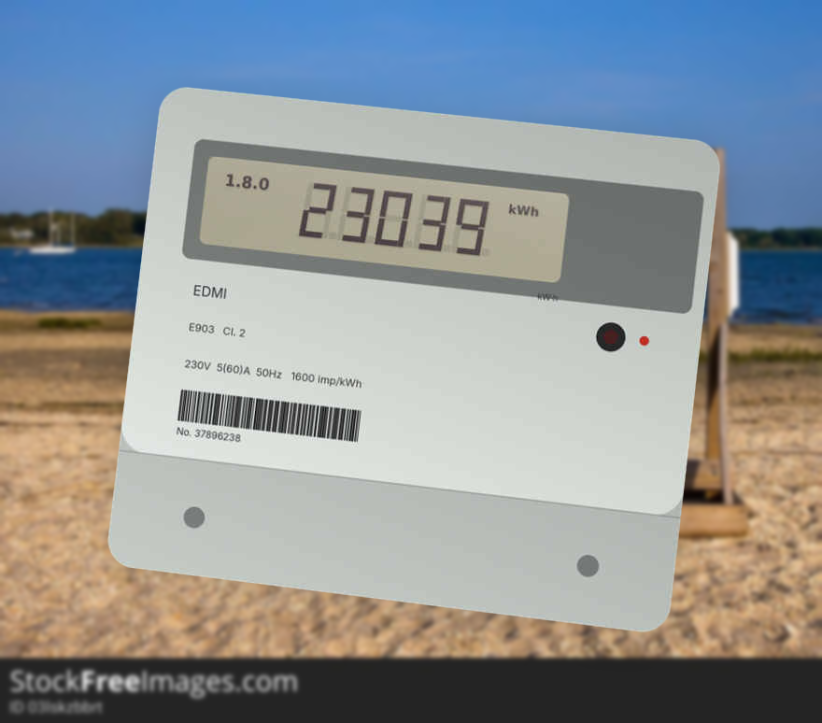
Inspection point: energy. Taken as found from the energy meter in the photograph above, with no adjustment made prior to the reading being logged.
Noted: 23039 kWh
